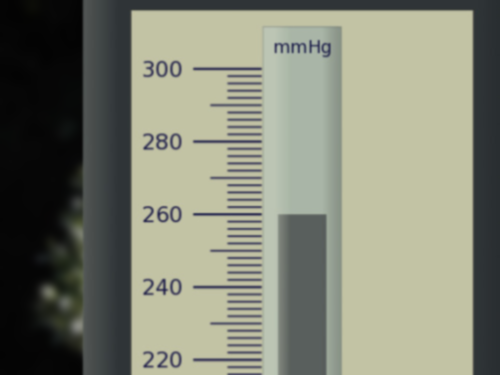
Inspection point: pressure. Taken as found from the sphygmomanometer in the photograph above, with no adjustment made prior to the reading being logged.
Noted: 260 mmHg
